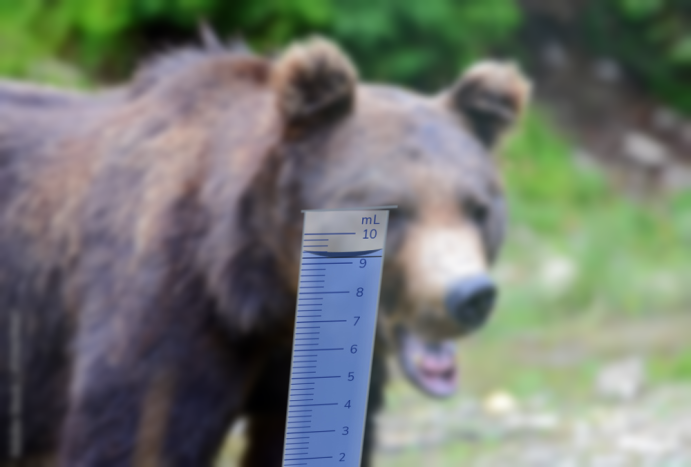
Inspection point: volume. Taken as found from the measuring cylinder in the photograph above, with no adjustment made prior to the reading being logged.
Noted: 9.2 mL
